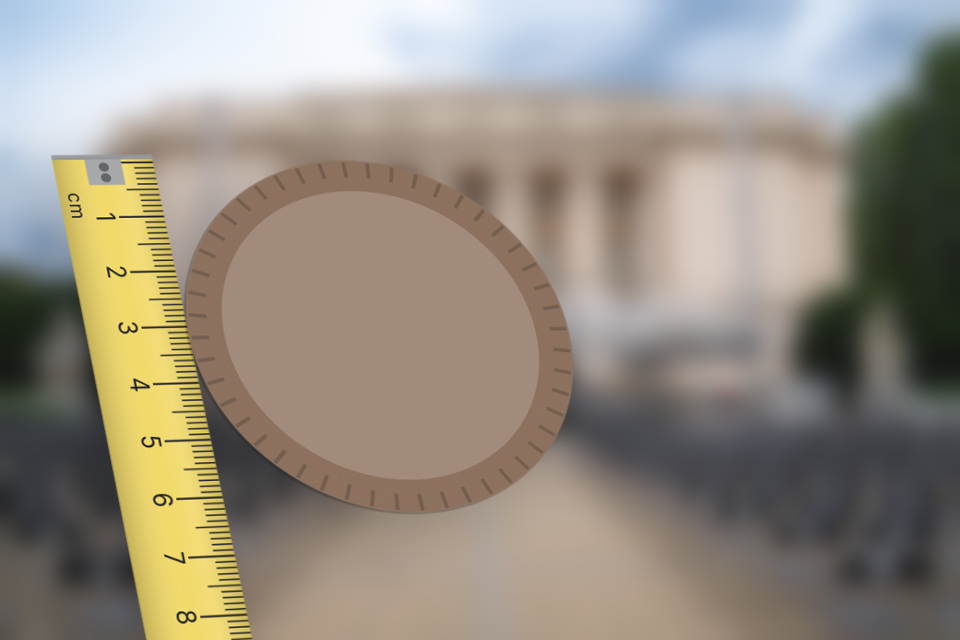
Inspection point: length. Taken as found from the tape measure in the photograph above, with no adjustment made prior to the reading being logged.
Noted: 6.4 cm
